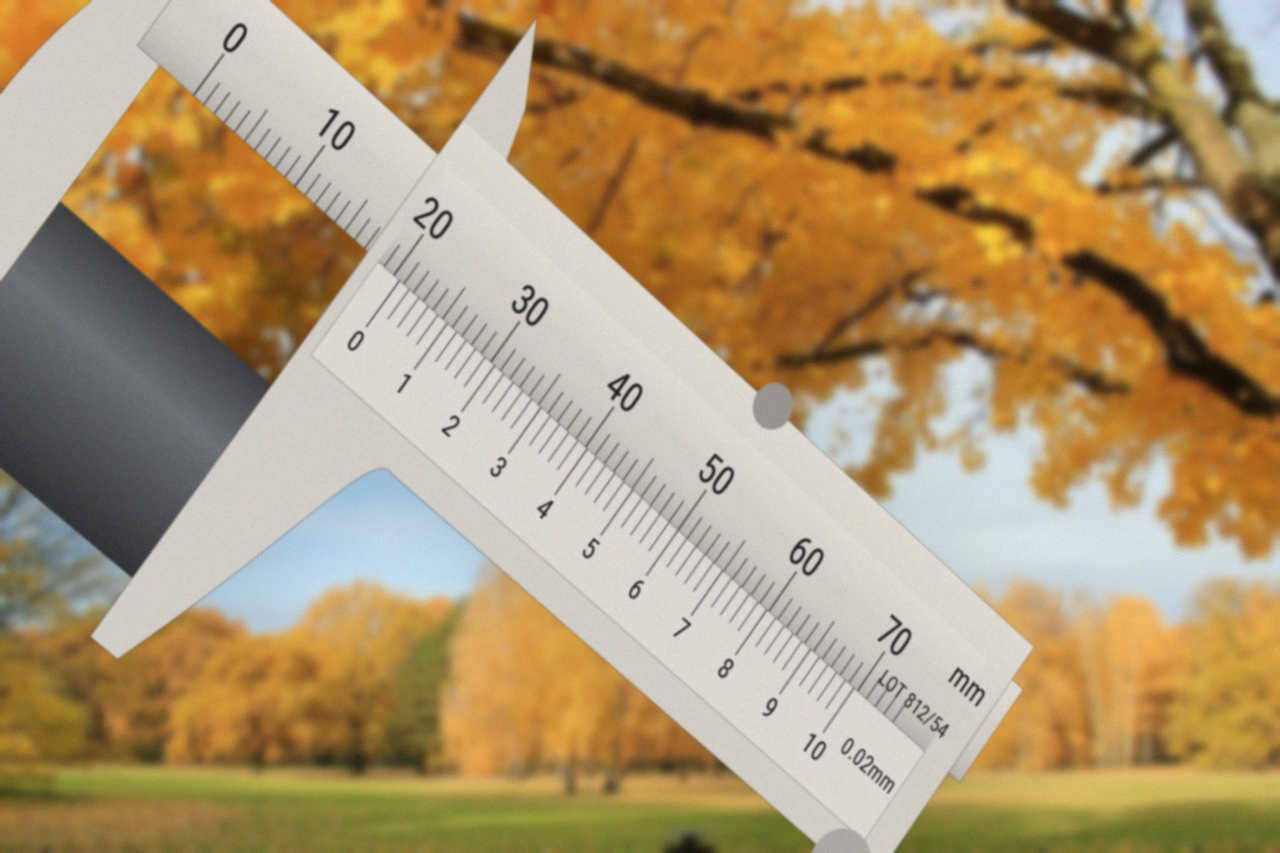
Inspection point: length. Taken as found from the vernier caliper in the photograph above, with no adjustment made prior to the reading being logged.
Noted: 20.6 mm
